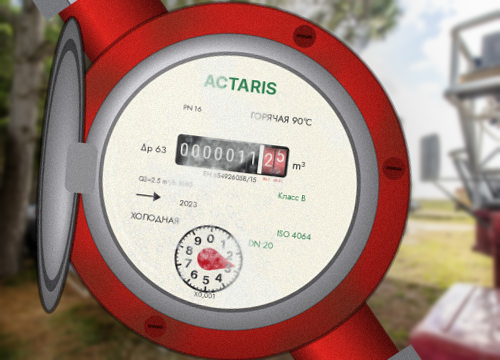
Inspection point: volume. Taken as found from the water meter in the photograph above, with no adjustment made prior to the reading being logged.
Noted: 11.252 m³
